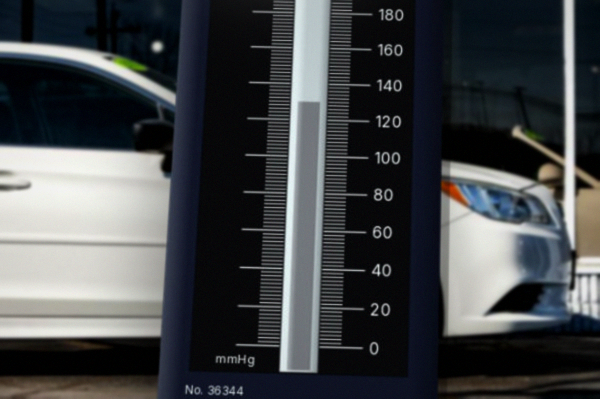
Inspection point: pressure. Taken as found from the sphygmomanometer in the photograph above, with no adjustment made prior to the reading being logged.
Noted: 130 mmHg
